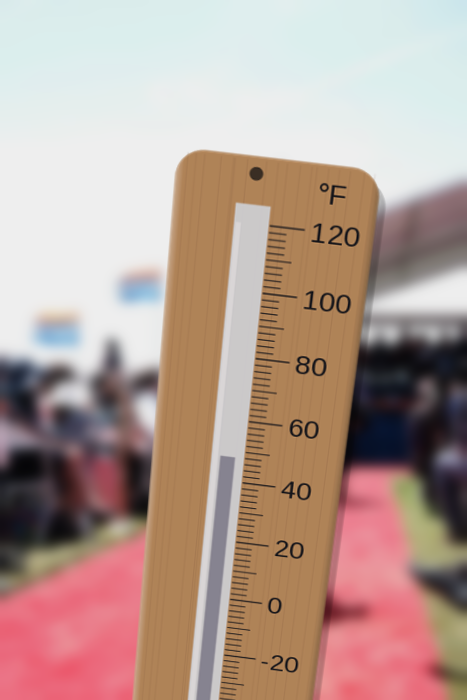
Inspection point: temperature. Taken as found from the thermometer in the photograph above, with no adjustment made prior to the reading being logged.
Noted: 48 °F
